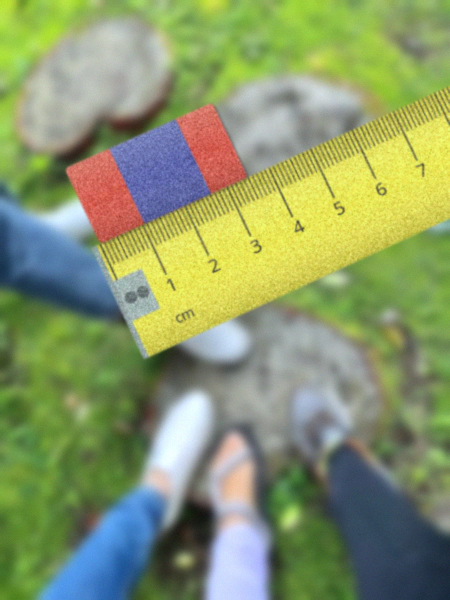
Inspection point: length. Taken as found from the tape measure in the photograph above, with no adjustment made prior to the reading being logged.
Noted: 3.5 cm
